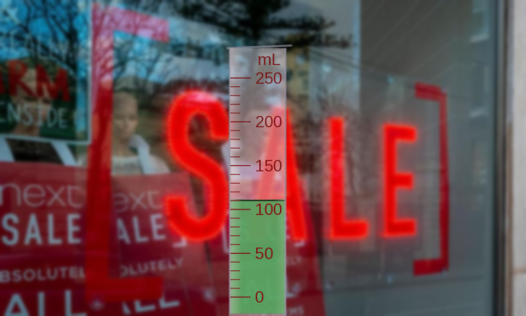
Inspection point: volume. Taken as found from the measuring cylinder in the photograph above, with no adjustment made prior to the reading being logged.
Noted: 110 mL
